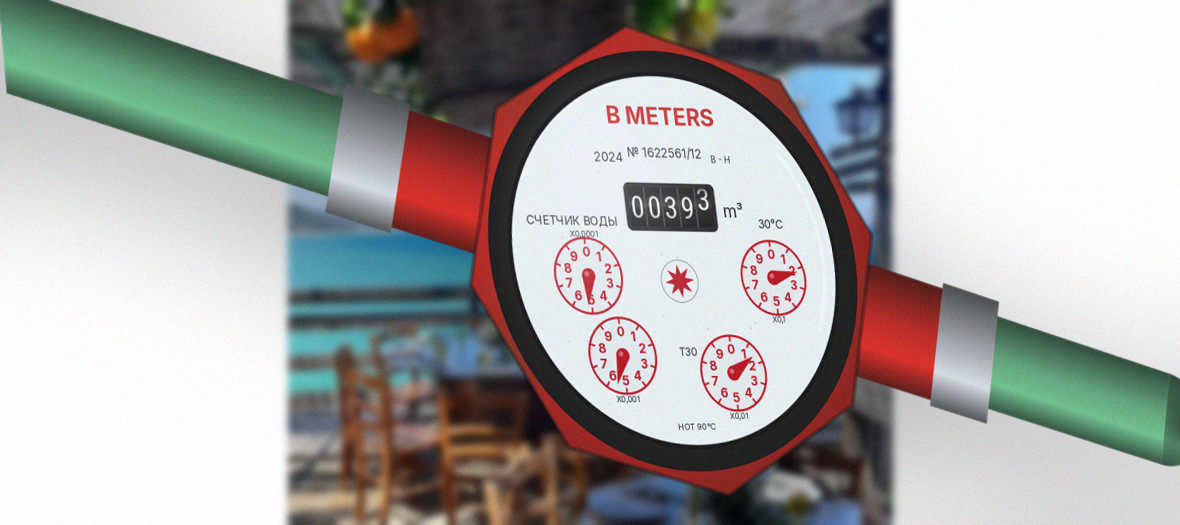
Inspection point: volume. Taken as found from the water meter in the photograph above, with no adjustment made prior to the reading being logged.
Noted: 393.2155 m³
